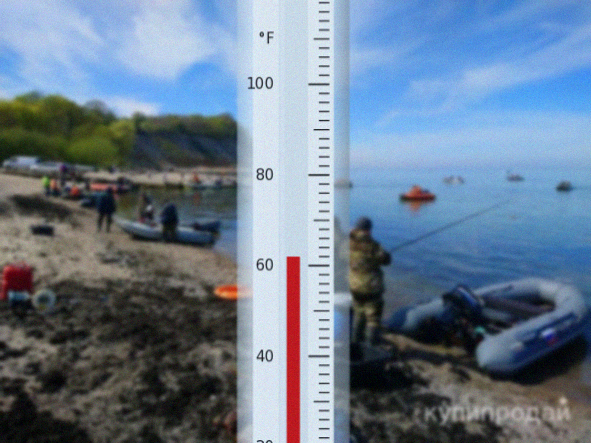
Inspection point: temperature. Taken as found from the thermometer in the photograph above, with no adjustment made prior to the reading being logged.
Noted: 62 °F
